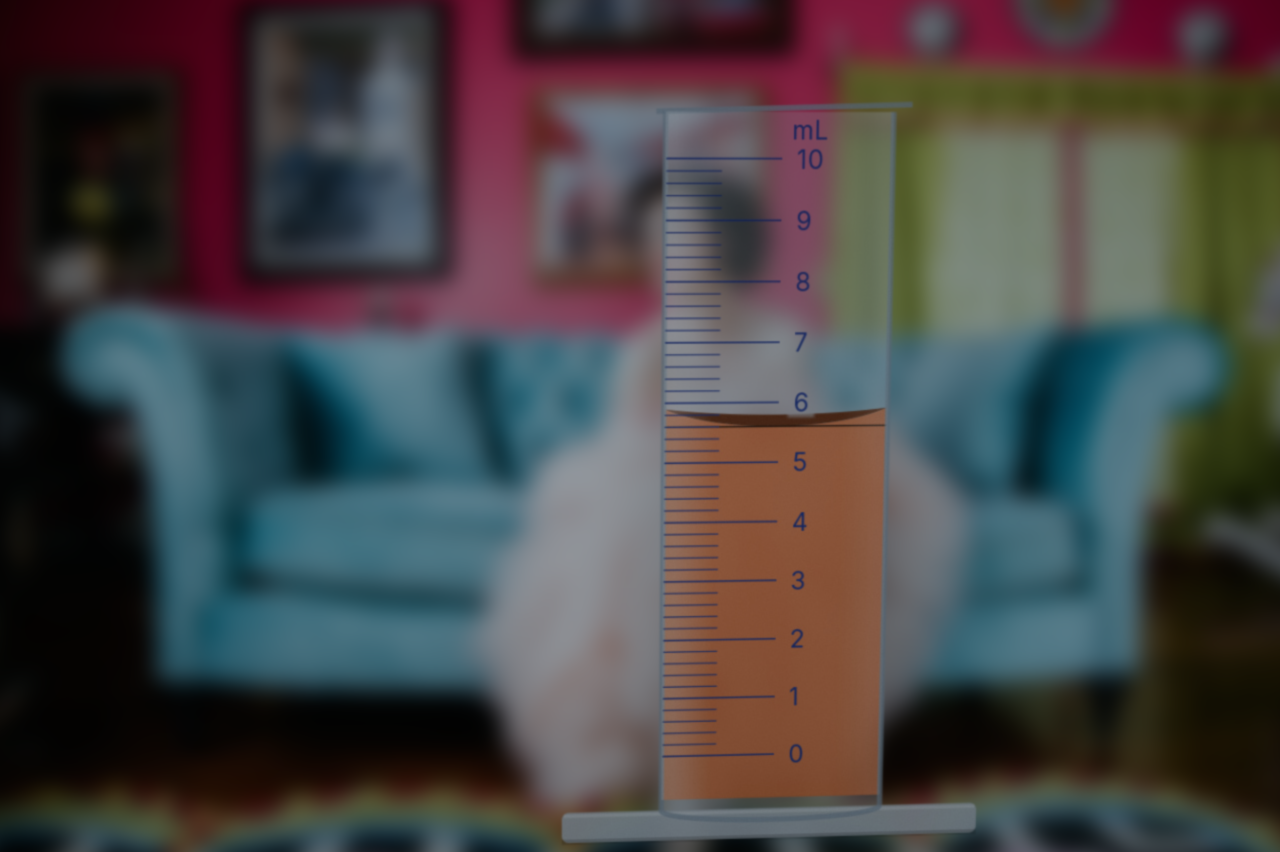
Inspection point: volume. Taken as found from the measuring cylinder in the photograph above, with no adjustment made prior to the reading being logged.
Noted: 5.6 mL
